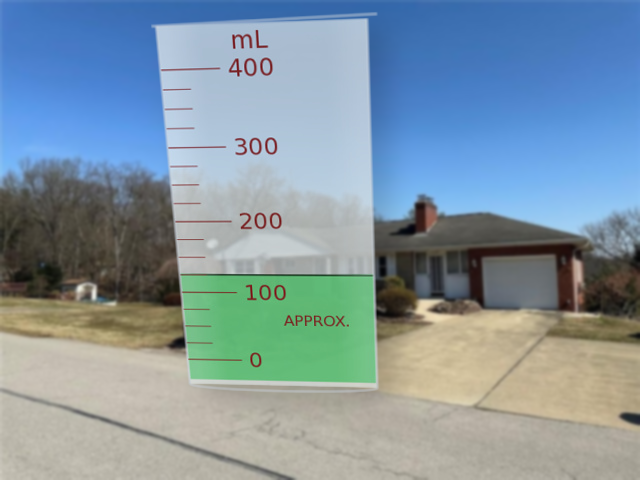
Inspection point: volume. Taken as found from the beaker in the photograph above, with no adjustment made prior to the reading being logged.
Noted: 125 mL
